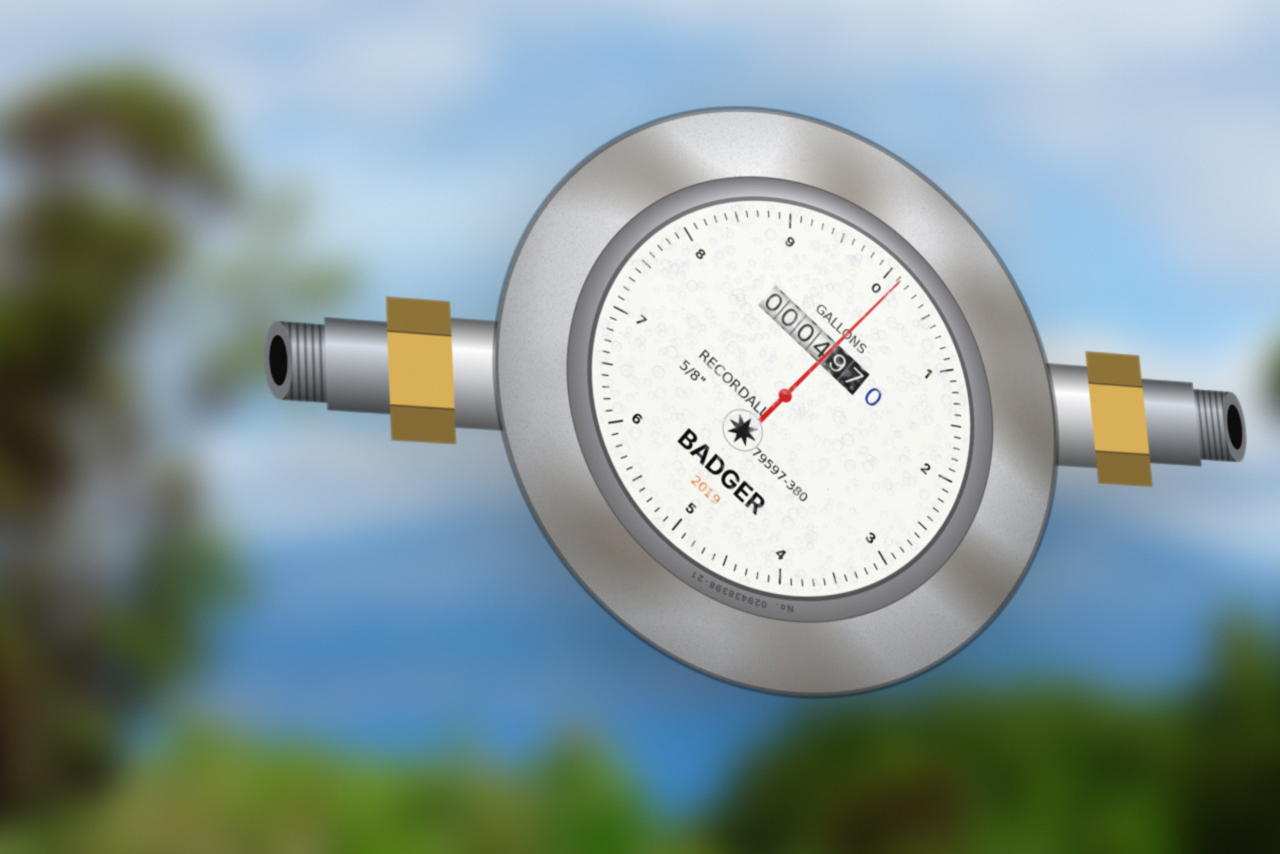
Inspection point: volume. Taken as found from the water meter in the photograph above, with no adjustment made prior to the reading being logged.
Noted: 4970.1 gal
